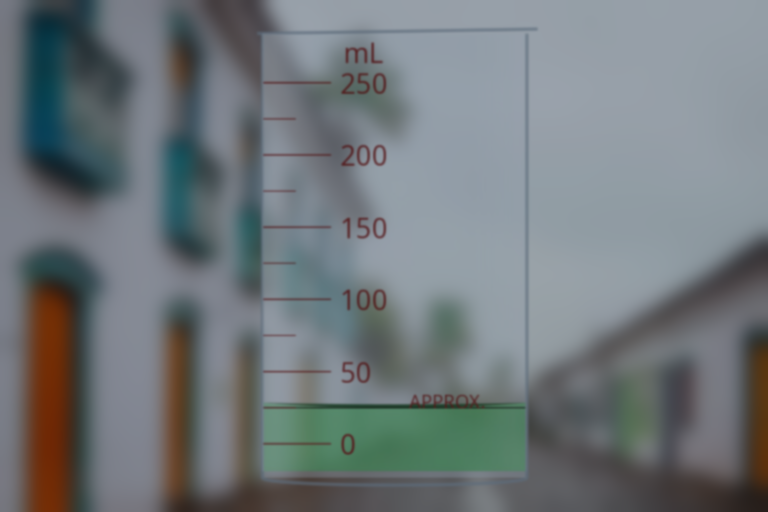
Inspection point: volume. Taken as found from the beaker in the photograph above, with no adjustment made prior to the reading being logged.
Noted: 25 mL
